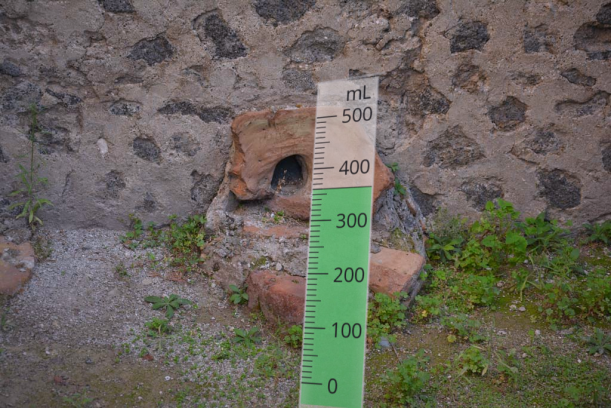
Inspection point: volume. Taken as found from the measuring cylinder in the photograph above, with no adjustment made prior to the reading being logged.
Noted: 360 mL
